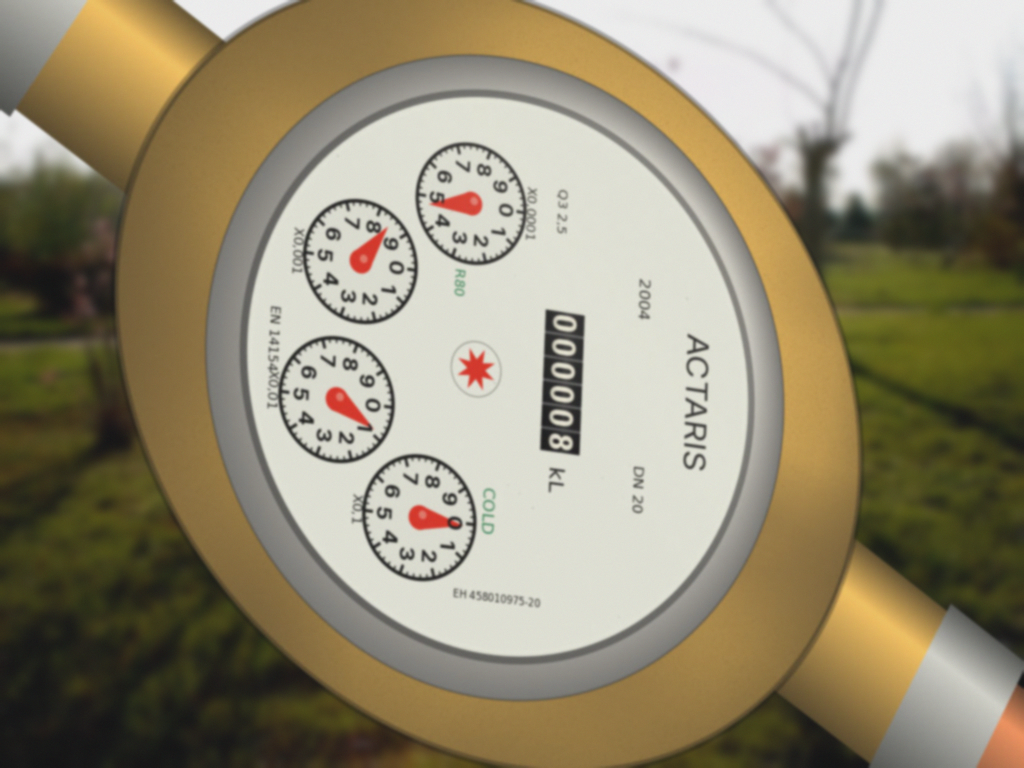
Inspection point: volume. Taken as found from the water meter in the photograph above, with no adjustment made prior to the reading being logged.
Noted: 8.0084 kL
